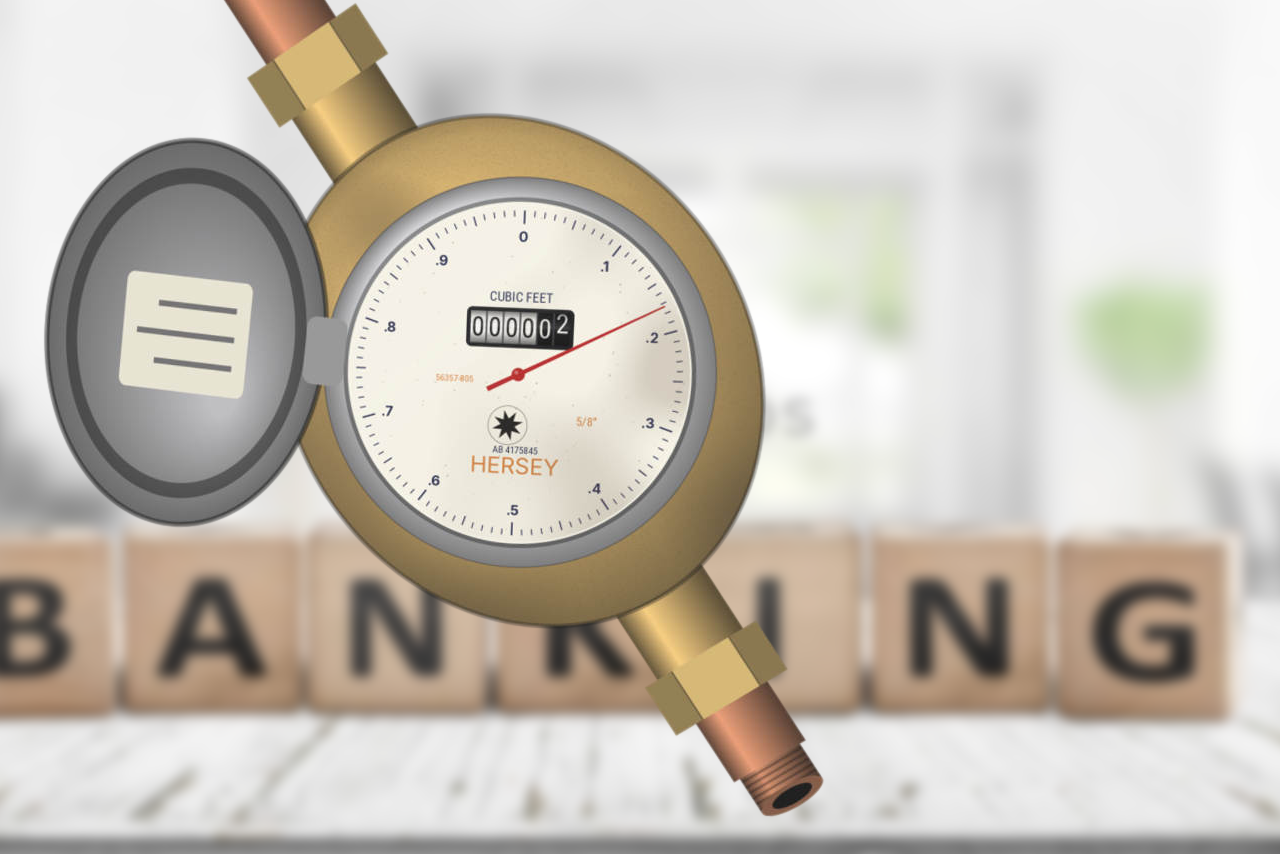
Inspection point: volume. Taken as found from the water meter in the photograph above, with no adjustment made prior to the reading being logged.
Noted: 2.17 ft³
